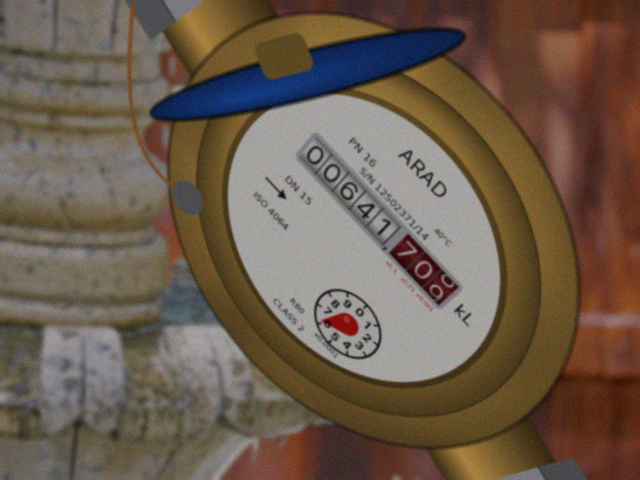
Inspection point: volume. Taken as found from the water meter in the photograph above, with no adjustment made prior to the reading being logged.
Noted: 641.7086 kL
